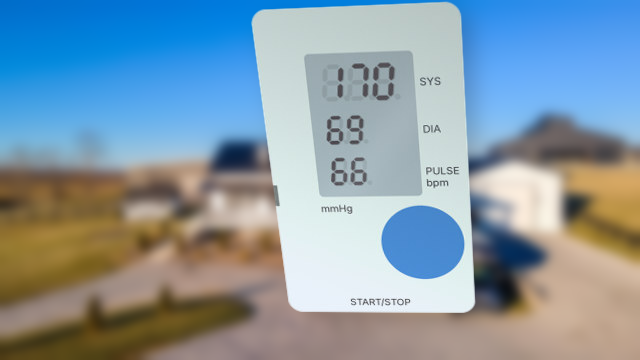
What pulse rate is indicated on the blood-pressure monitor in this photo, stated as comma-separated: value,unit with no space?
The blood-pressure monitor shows 66,bpm
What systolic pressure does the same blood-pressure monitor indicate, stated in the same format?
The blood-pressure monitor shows 170,mmHg
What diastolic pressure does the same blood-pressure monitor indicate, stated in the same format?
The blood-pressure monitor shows 69,mmHg
